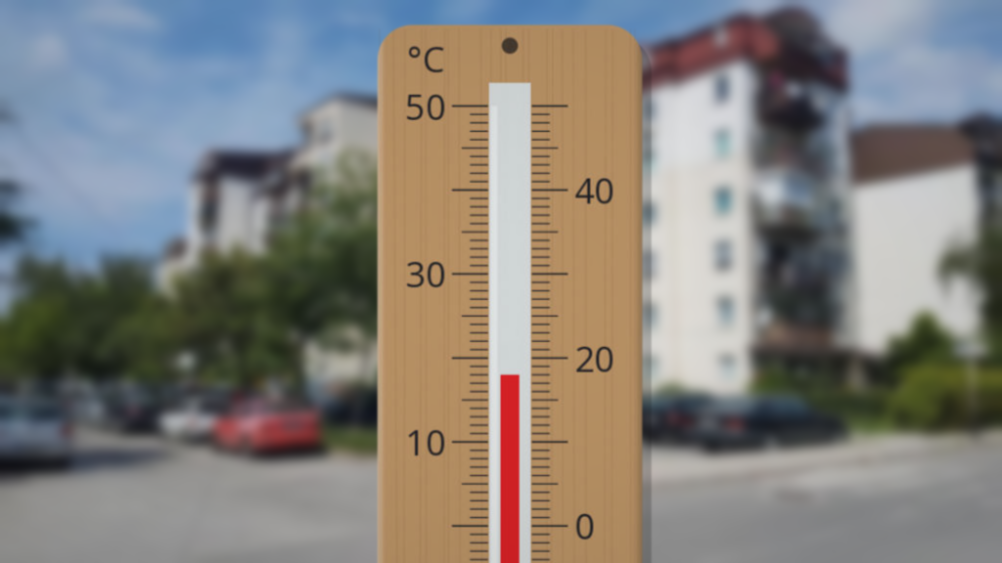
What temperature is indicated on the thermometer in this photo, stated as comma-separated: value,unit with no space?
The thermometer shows 18,°C
